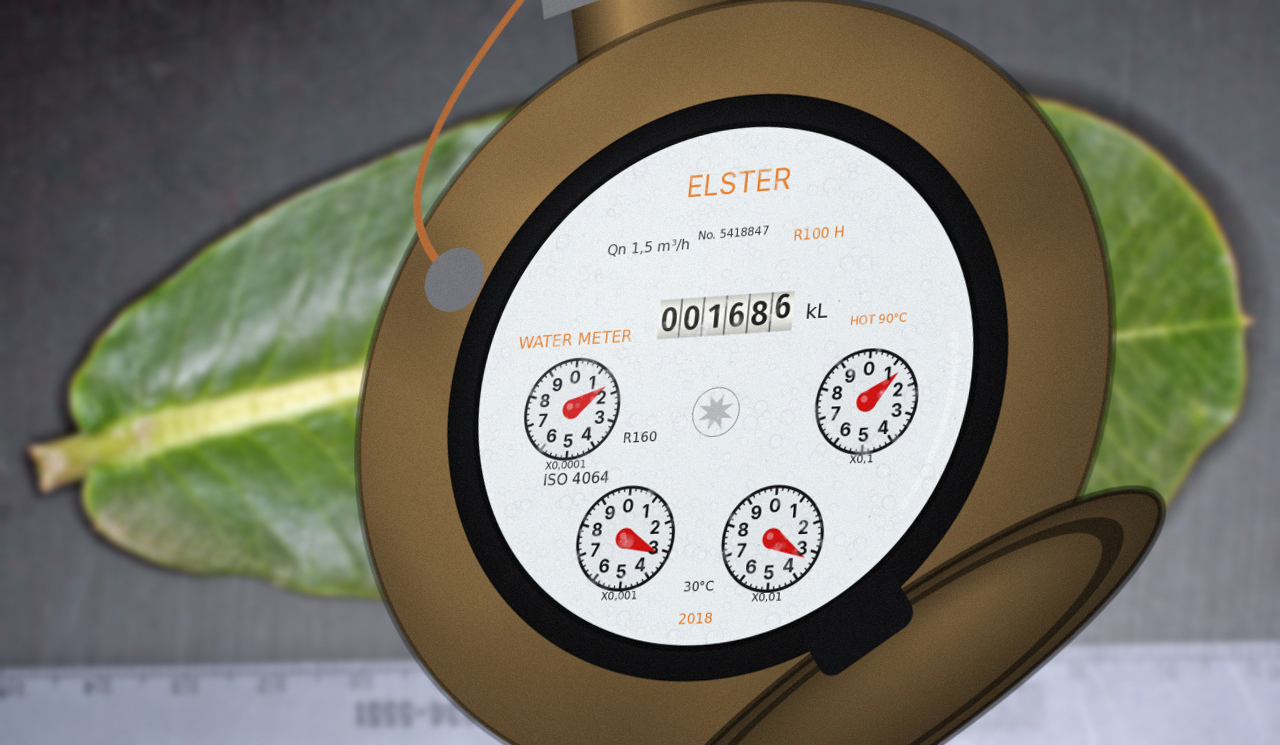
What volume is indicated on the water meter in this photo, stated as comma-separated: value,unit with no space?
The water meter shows 1686.1331,kL
